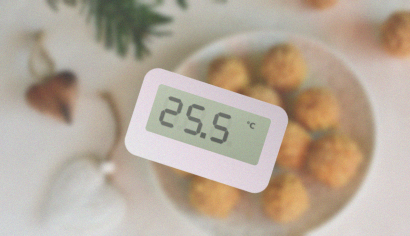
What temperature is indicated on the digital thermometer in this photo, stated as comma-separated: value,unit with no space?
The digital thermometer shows 25.5,°C
